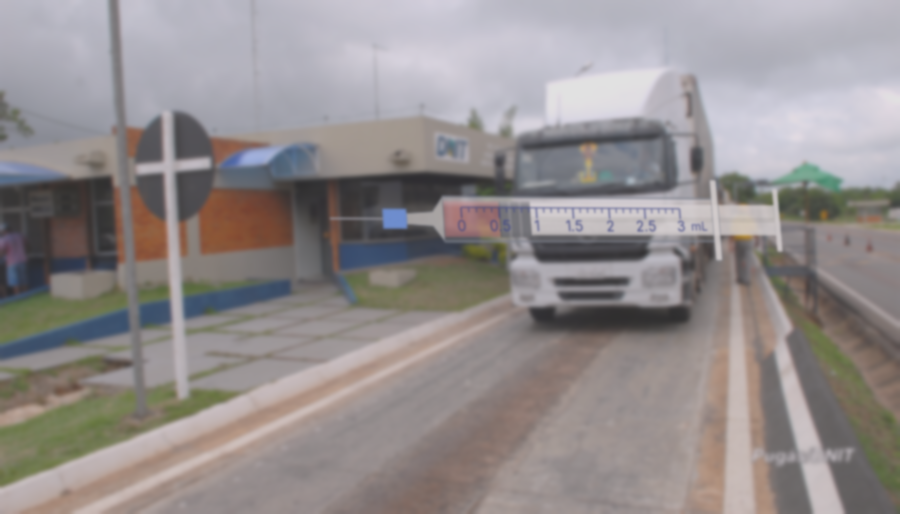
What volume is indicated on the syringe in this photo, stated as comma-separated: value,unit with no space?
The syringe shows 0.5,mL
